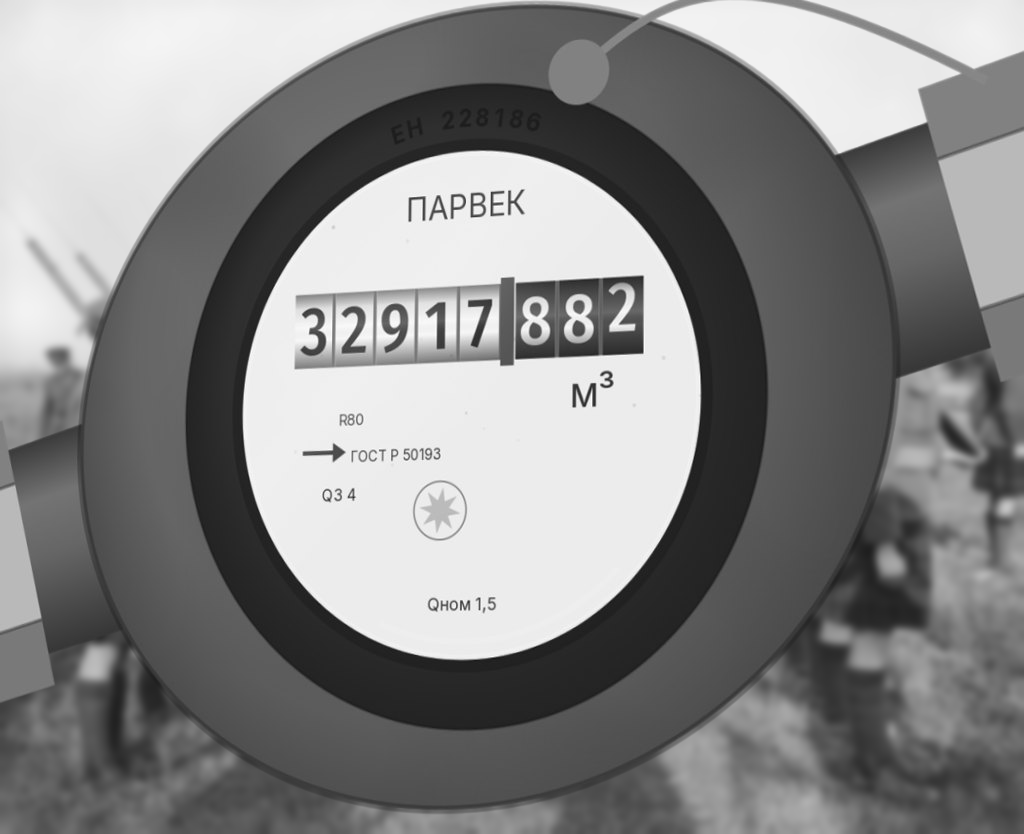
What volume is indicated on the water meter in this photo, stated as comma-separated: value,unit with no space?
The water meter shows 32917.882,m³
